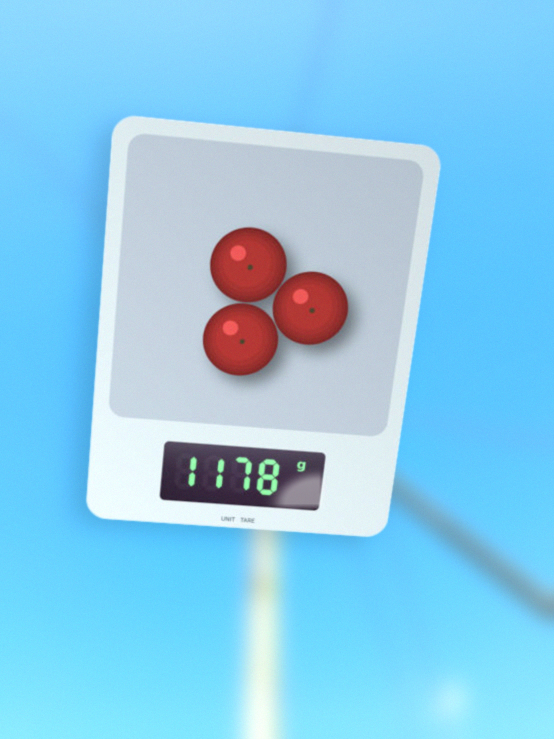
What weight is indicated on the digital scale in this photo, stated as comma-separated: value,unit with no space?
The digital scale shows 1178,g
